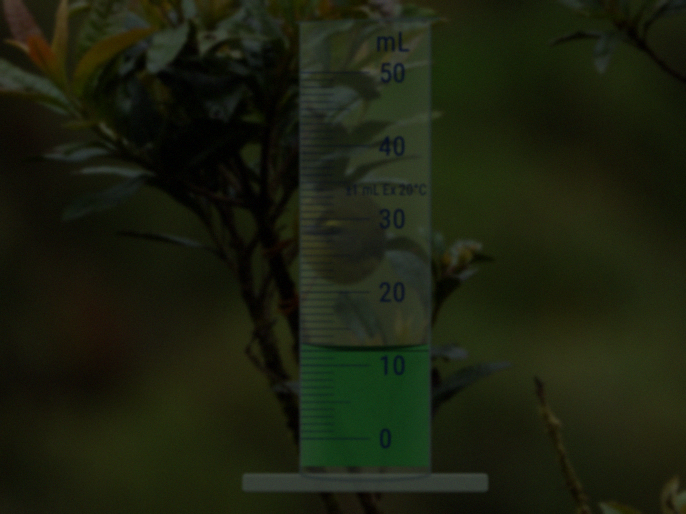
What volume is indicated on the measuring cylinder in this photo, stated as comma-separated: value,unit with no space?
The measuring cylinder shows 12,mL
